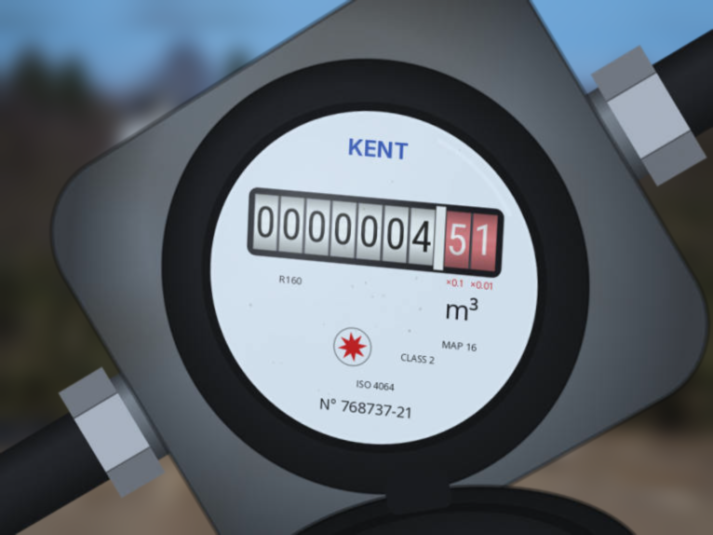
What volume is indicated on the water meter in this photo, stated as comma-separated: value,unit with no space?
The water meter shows 4.51,m³
